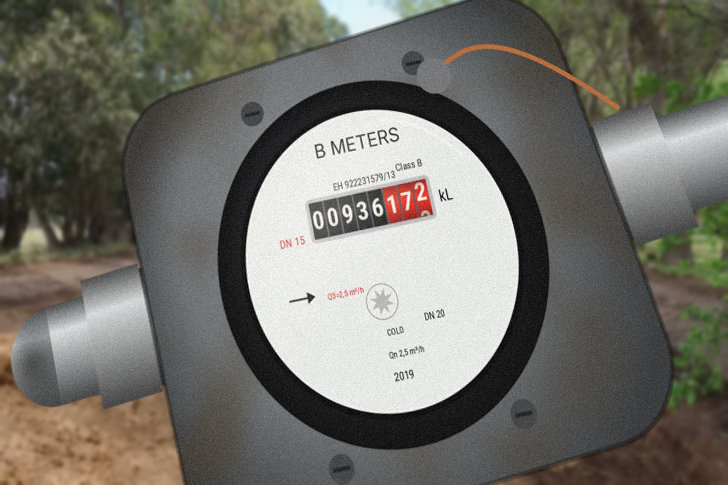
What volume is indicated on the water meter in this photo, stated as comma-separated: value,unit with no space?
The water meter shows 936.172,kL
